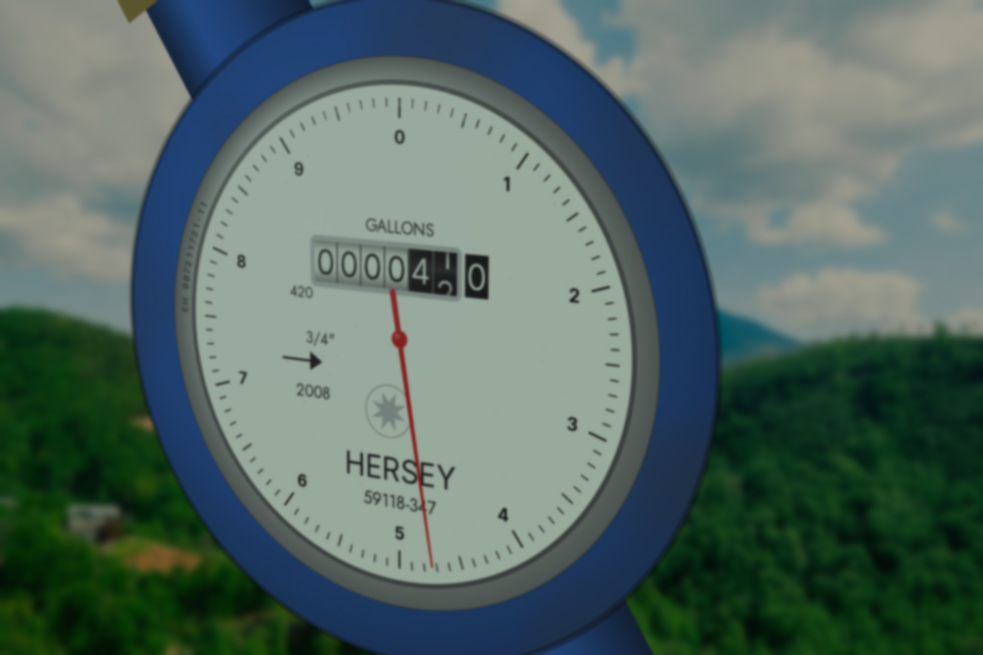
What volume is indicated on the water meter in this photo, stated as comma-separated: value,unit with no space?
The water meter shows 414.7,gal
